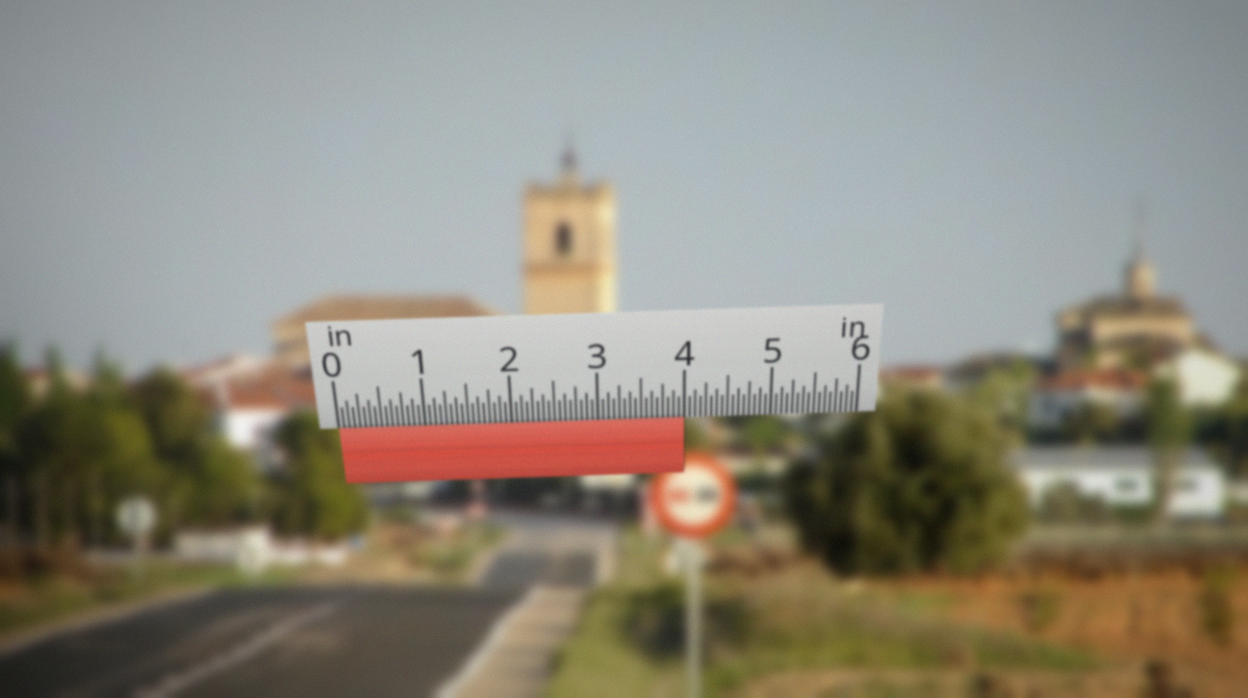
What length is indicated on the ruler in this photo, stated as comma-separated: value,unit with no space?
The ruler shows 4,in
